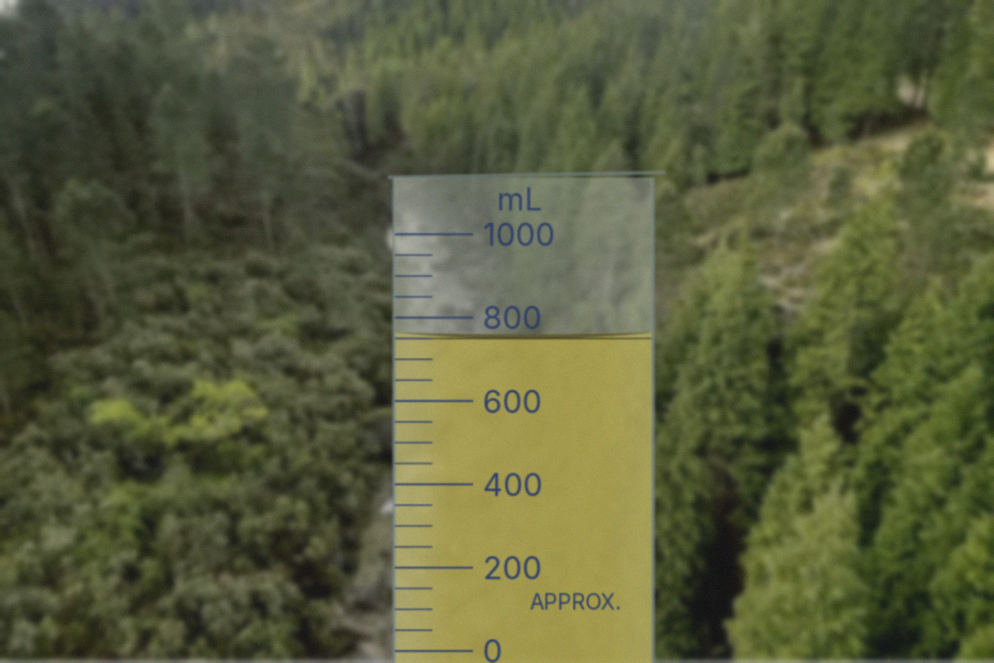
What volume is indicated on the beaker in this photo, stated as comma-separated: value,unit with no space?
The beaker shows 750,mL
